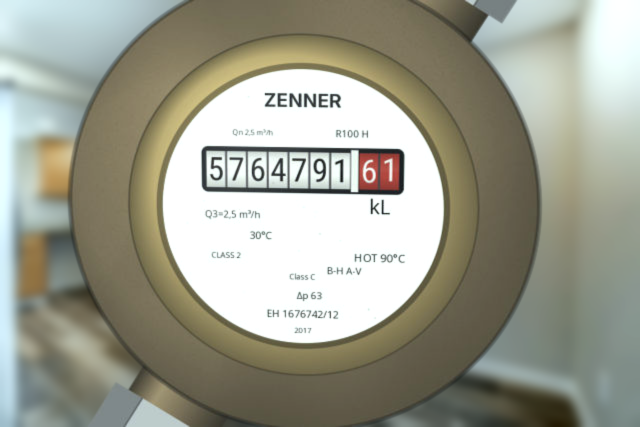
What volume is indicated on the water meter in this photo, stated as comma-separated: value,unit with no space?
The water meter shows 5764791.61,kL
